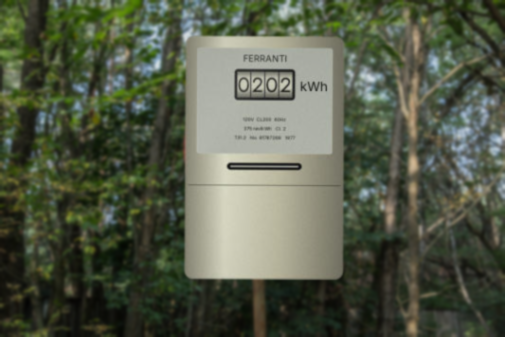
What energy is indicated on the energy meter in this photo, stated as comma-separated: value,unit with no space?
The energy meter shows 202,kWh
